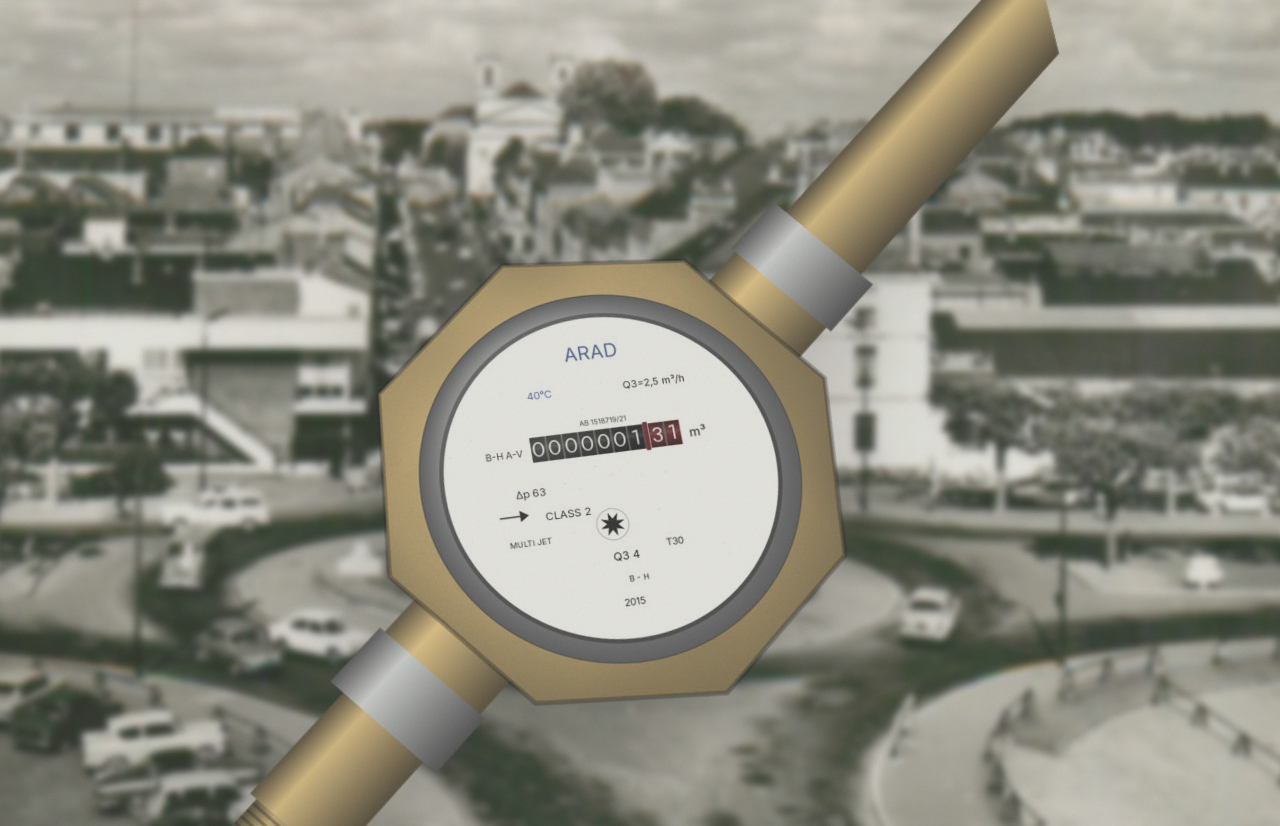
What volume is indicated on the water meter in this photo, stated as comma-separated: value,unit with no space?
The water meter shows 1.31,m³
